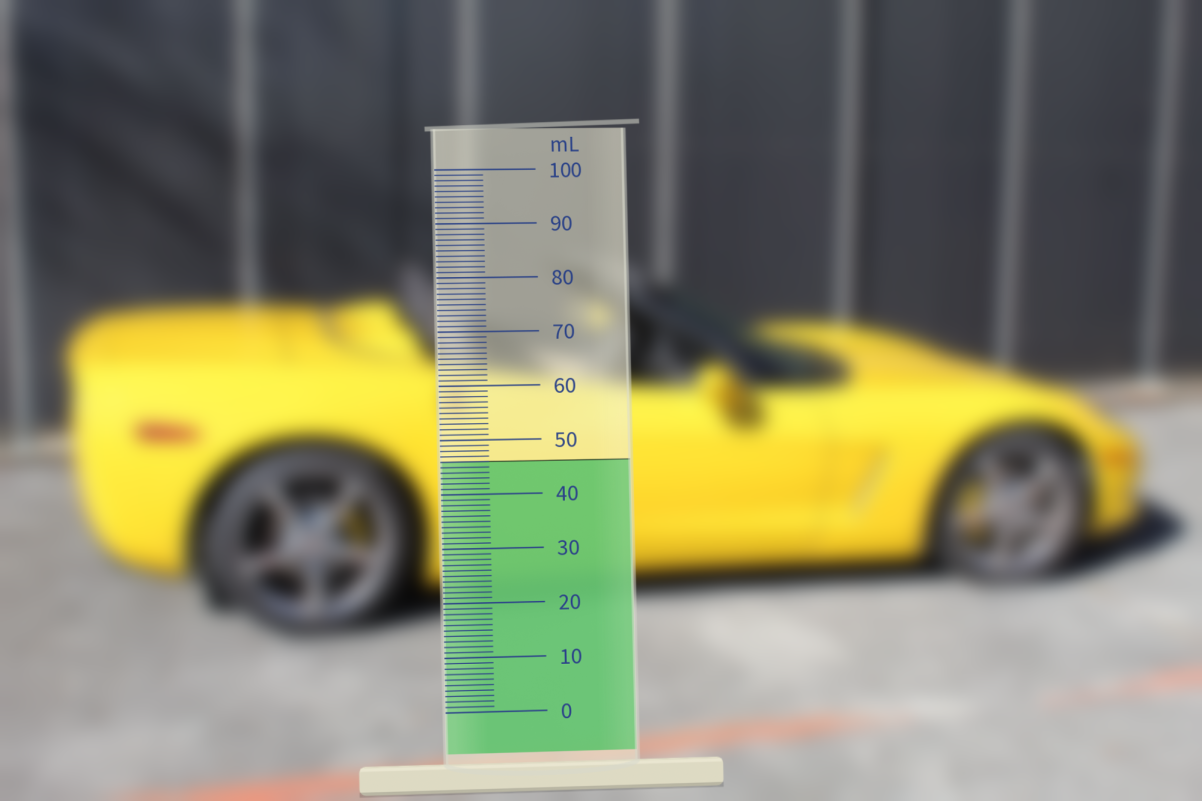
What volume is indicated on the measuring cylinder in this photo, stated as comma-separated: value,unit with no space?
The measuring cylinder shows 46,mL
